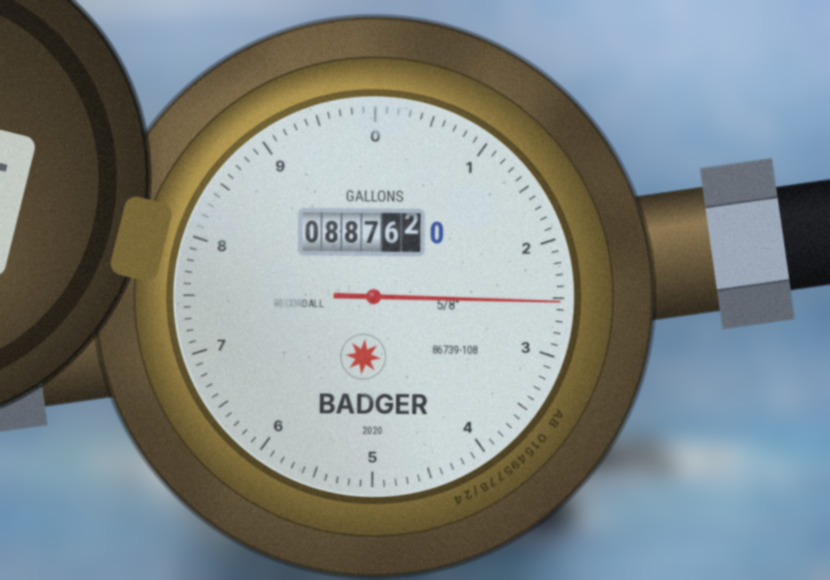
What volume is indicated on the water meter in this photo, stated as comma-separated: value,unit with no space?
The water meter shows 887622.5,gal
